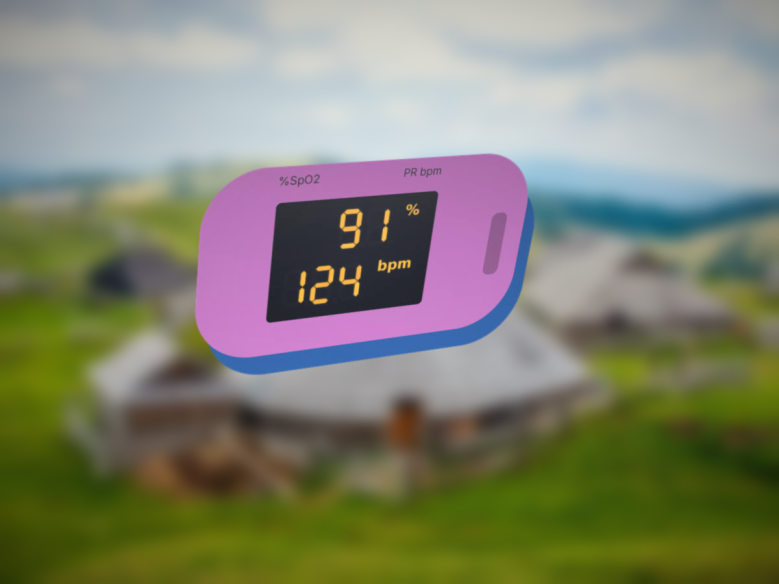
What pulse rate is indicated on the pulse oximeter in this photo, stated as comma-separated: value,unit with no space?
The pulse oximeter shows 124,bpm
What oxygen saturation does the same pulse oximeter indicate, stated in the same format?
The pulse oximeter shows 91,%
